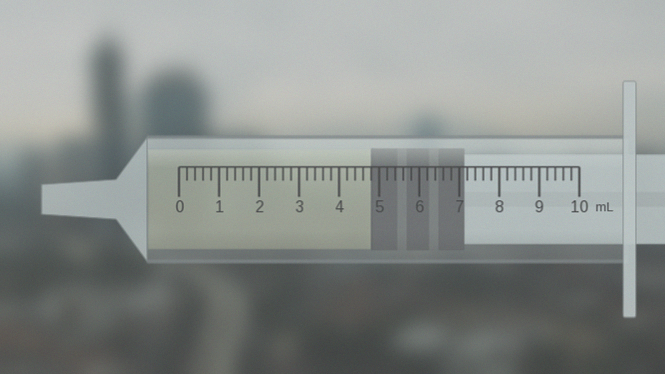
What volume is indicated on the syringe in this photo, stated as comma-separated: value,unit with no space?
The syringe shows 4.8,mL
